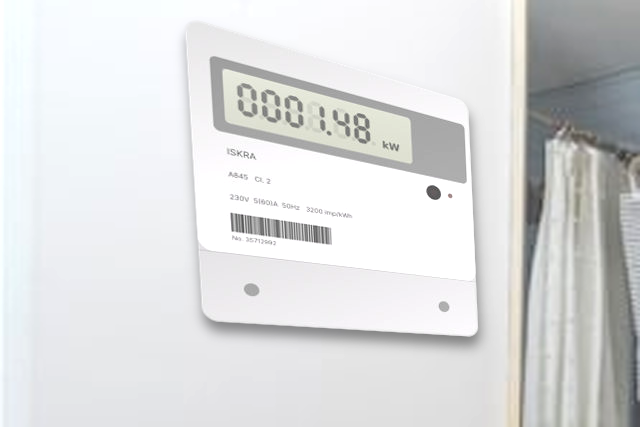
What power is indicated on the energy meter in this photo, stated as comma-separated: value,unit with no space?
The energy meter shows 1.48,kW
